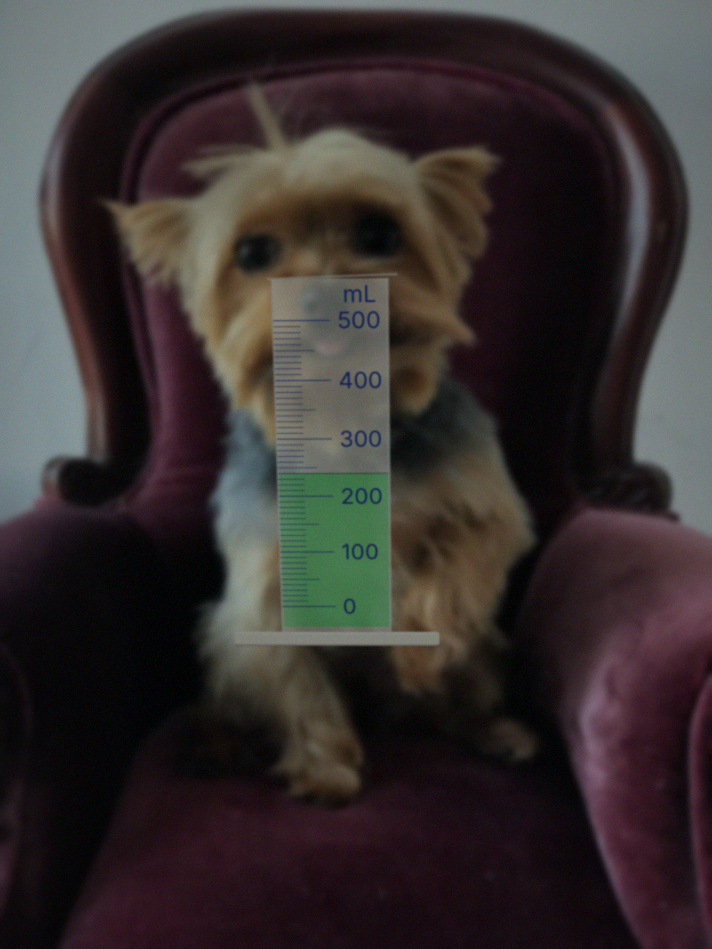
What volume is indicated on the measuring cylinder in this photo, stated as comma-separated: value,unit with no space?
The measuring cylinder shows 240,mL
